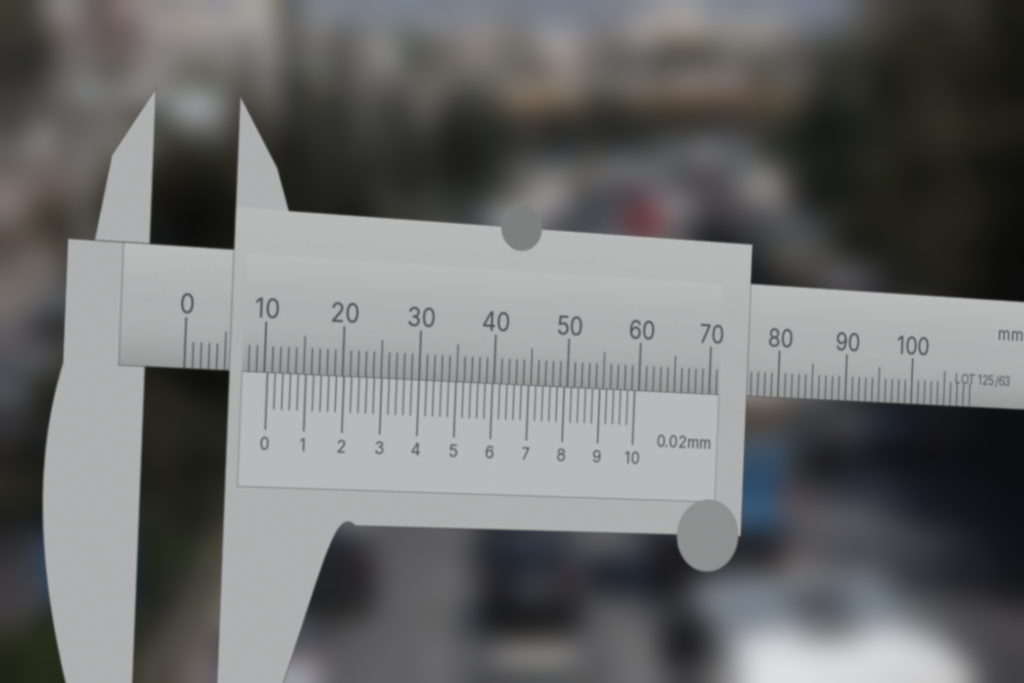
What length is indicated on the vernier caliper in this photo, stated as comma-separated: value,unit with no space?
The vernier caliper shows 10.4,mm
